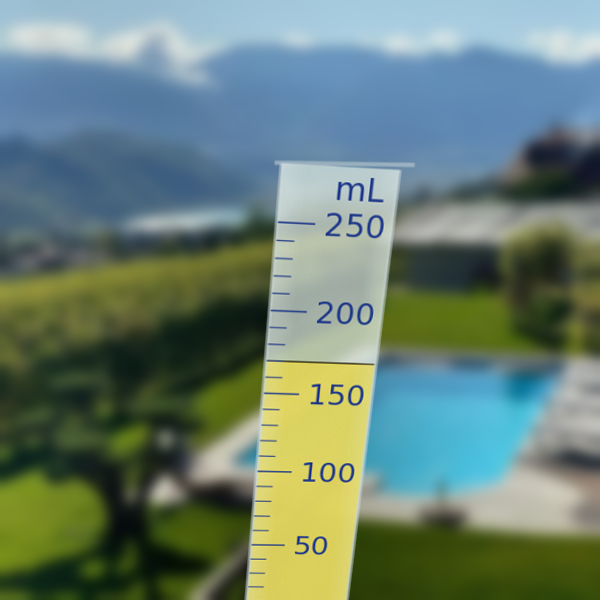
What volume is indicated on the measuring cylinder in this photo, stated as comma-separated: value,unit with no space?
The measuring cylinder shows 170,mL
